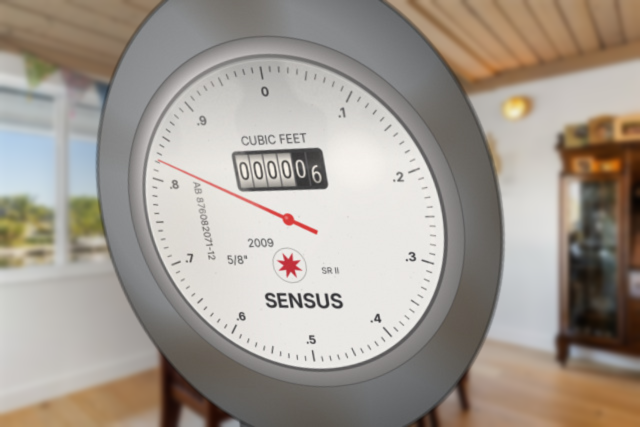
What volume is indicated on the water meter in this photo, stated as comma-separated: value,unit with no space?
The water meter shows 5.82,ft³
